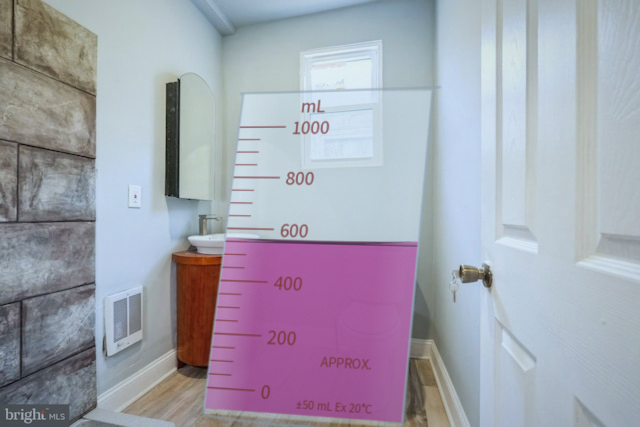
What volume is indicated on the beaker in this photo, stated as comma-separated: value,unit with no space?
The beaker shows 550,mL
